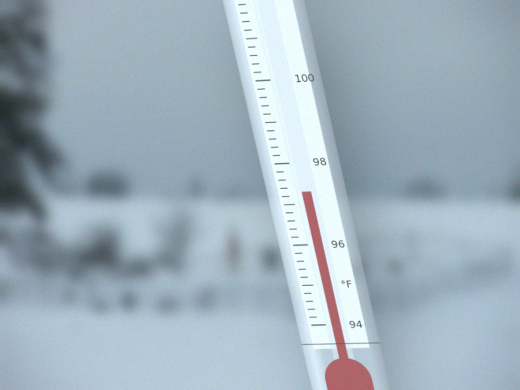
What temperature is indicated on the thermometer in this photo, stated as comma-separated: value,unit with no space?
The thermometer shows 97.3,°F
